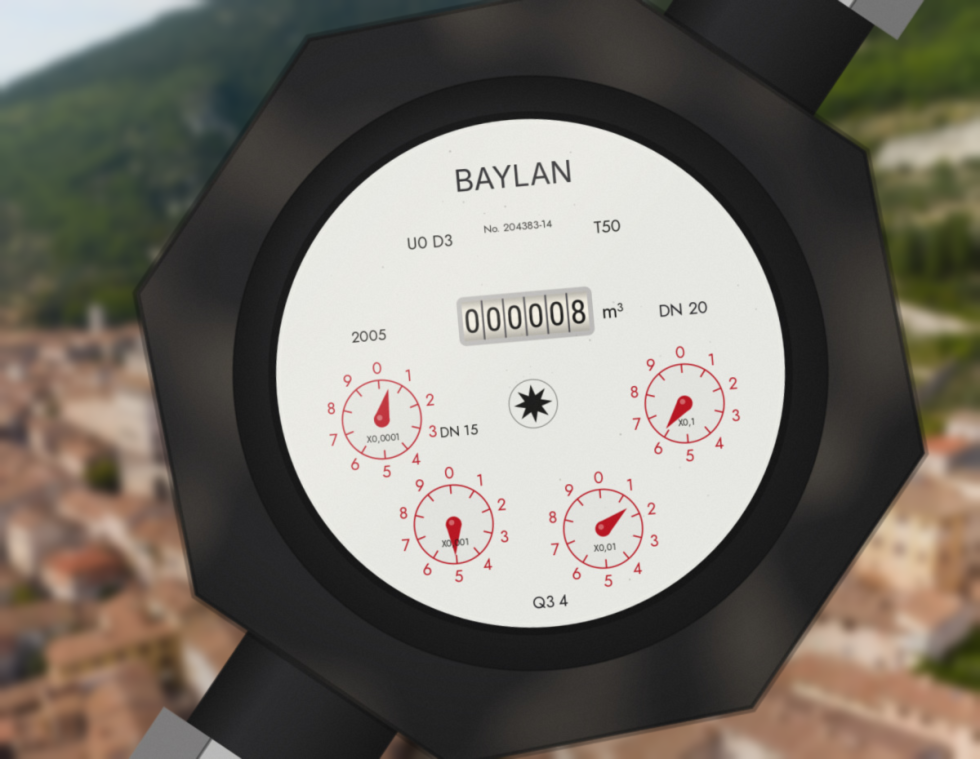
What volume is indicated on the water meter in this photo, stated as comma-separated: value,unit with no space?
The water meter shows 8.6150,m³
